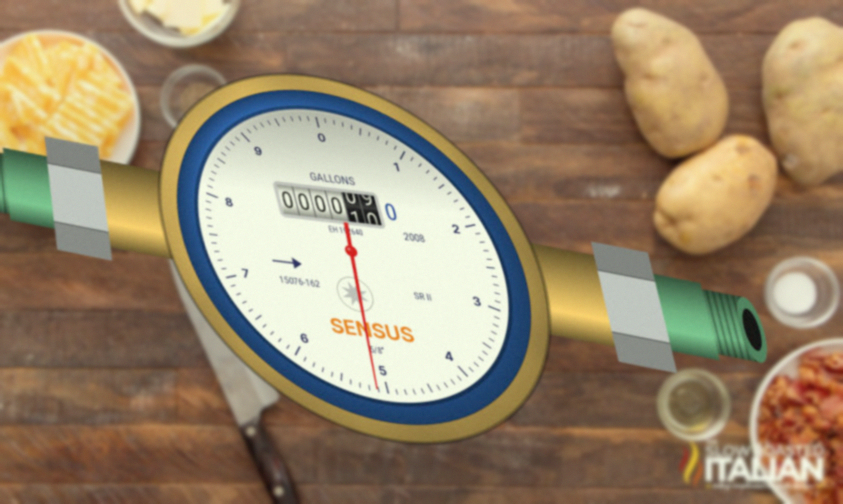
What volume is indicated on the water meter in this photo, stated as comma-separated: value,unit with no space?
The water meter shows 95.1,gal
